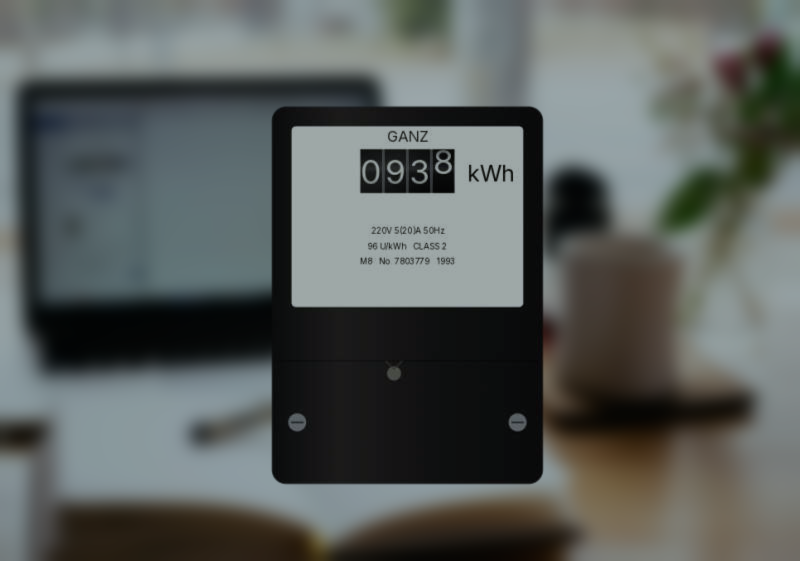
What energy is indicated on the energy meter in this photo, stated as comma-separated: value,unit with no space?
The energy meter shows 938,kWh
